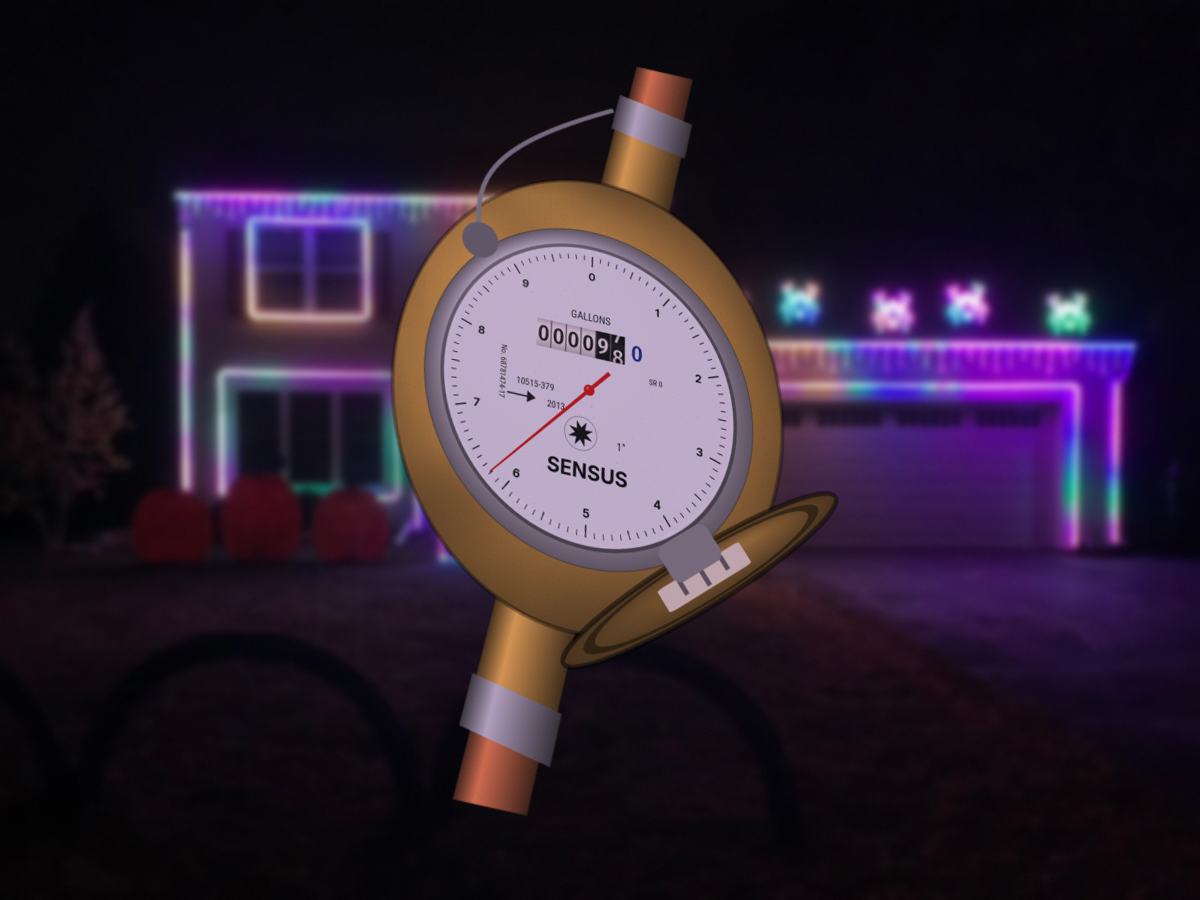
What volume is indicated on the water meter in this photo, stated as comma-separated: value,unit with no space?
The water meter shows 976.2,gal
